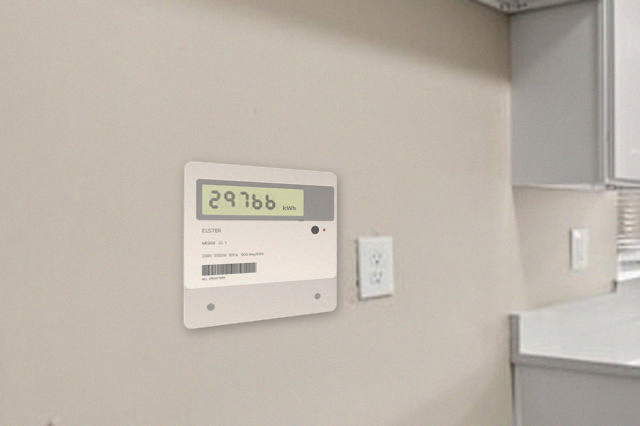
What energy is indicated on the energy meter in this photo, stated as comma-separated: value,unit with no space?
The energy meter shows 29766,kWh
